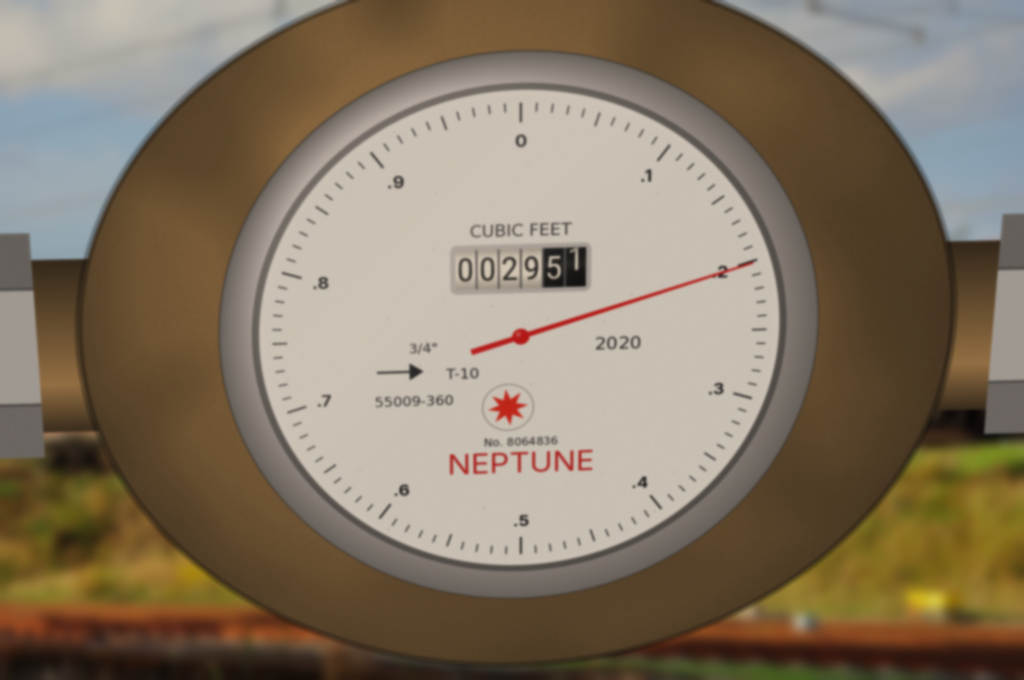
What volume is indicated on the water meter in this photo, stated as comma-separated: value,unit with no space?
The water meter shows 2951.20,ft³
